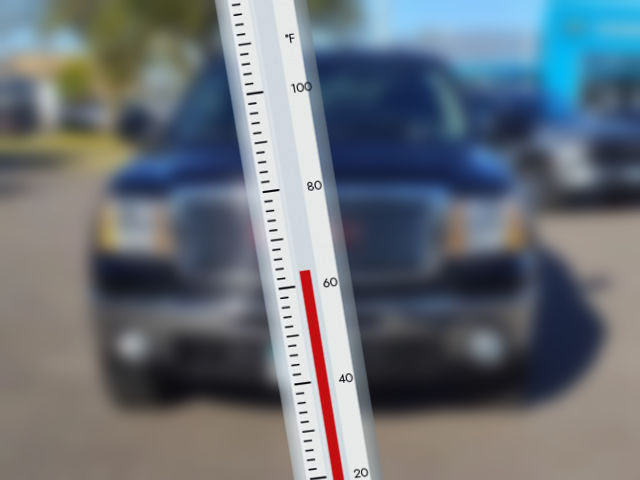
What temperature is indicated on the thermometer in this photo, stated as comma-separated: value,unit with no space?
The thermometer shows 63,°F
